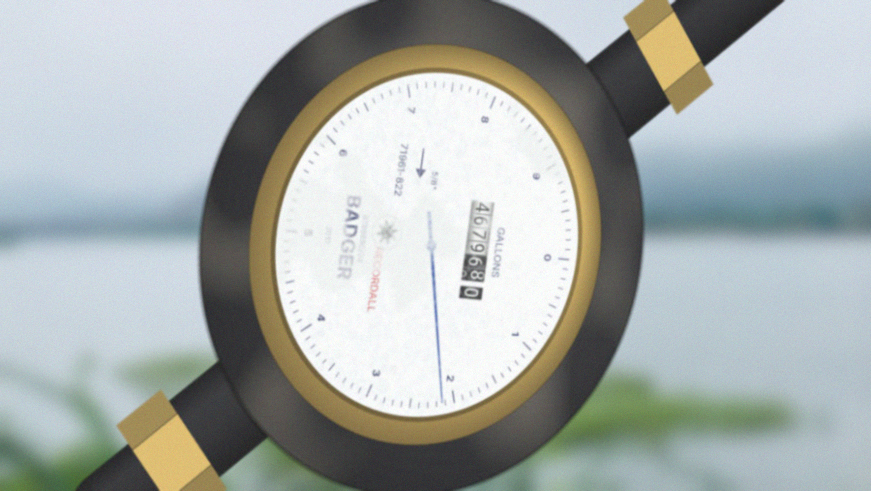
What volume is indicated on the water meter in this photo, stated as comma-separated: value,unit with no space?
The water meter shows 4679682.1,gal
